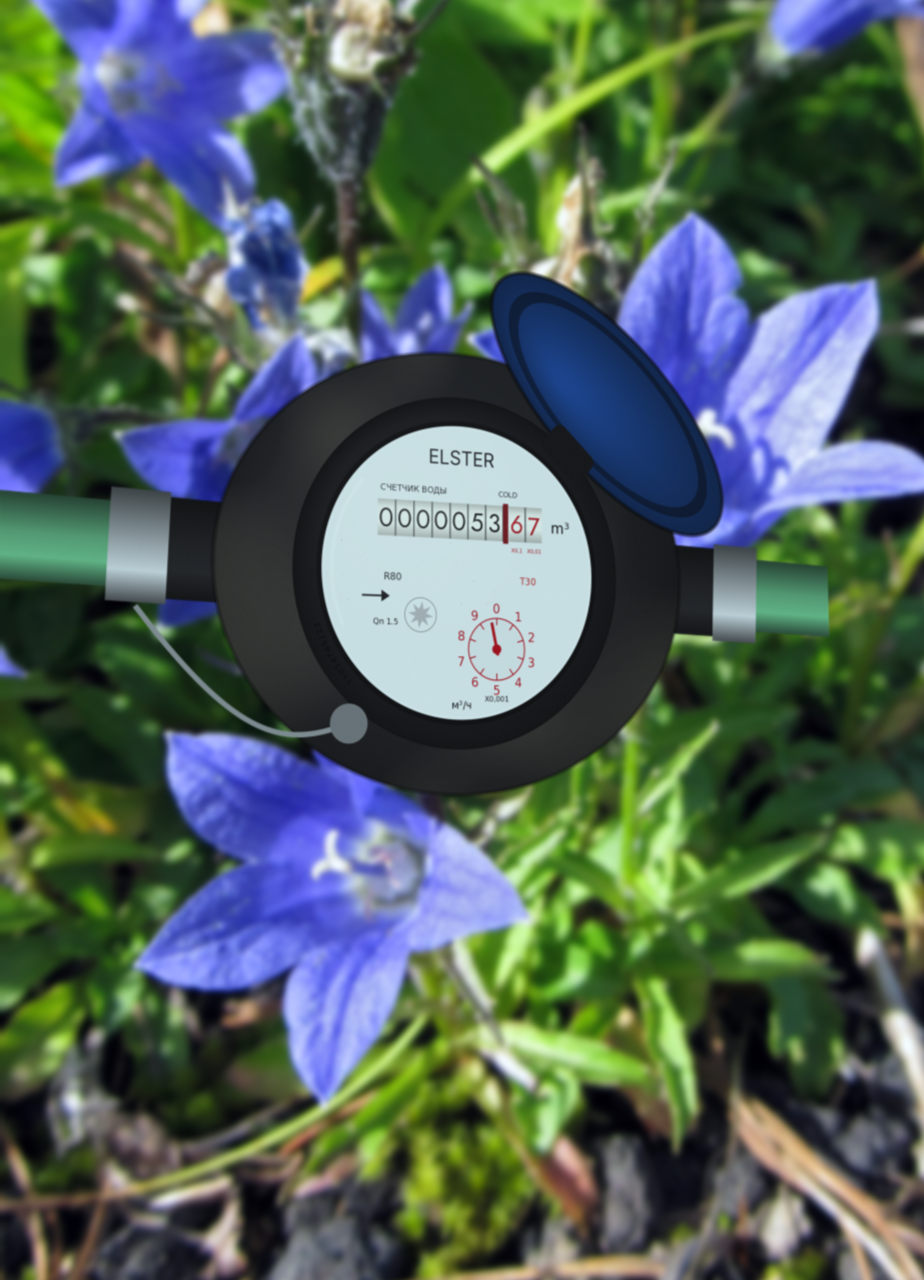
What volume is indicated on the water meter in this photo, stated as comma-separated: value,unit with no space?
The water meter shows 53.669,m³
